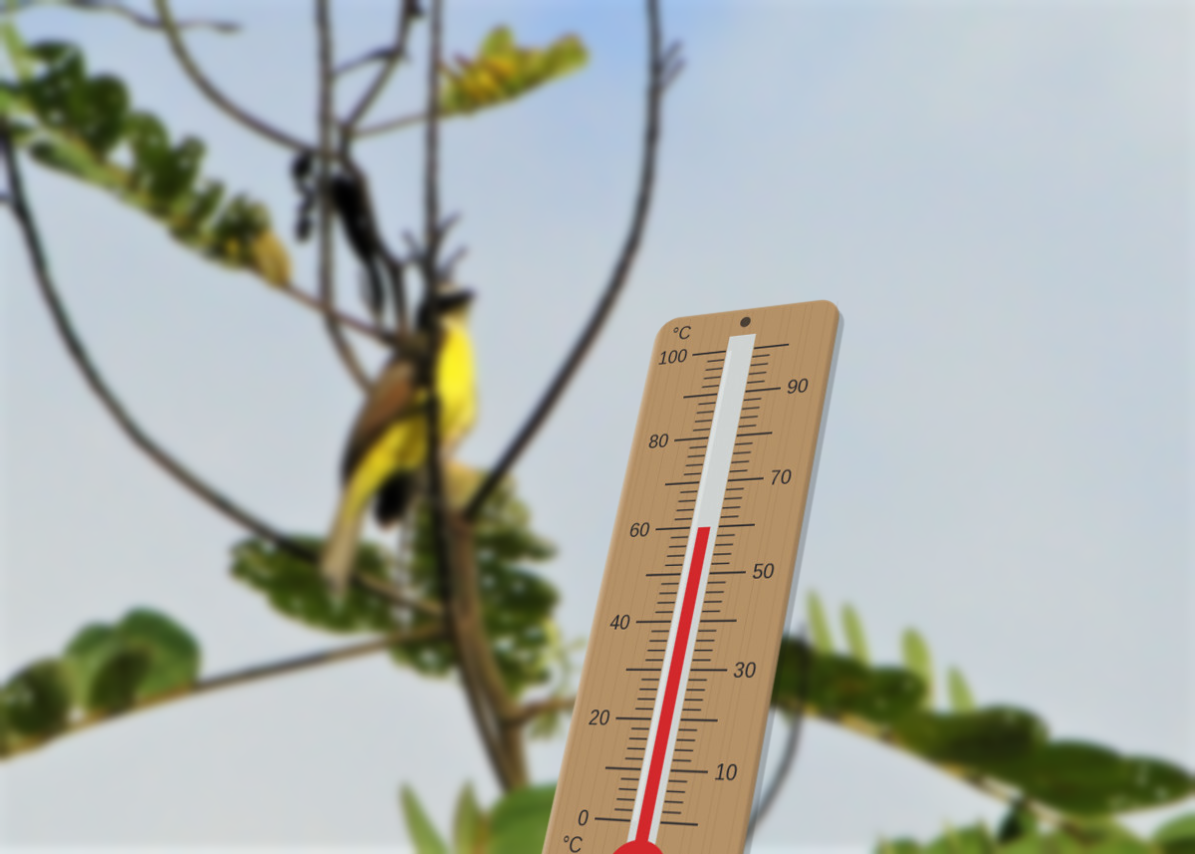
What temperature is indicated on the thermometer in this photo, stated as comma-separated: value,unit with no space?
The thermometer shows 60,°C
